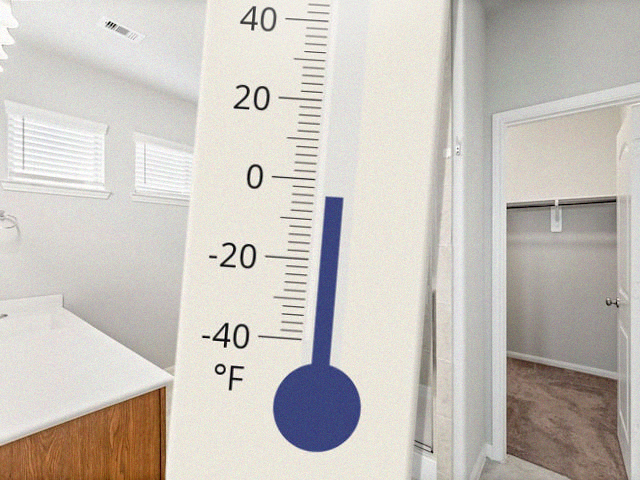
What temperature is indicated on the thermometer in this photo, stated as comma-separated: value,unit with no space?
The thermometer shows -4,°F
